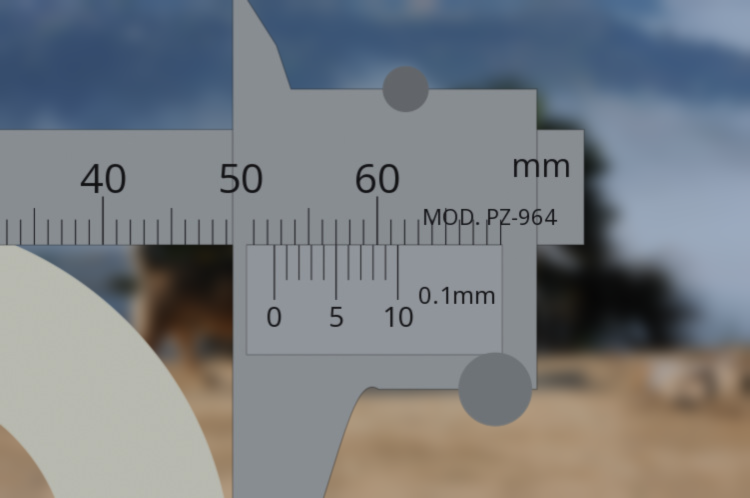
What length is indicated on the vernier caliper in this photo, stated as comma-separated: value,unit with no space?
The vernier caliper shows 52.5,mm
